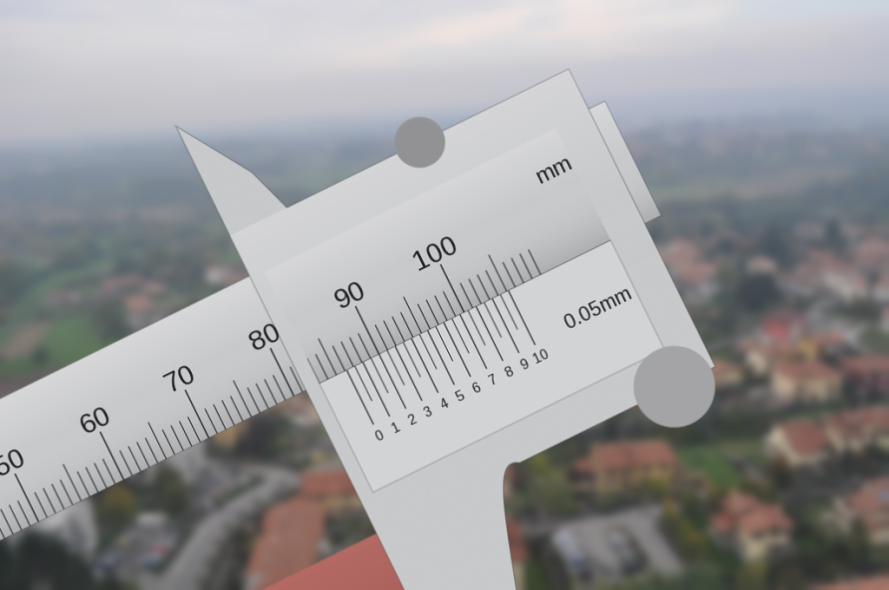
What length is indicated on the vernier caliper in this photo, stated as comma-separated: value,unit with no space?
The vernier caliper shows 86.2,mm
